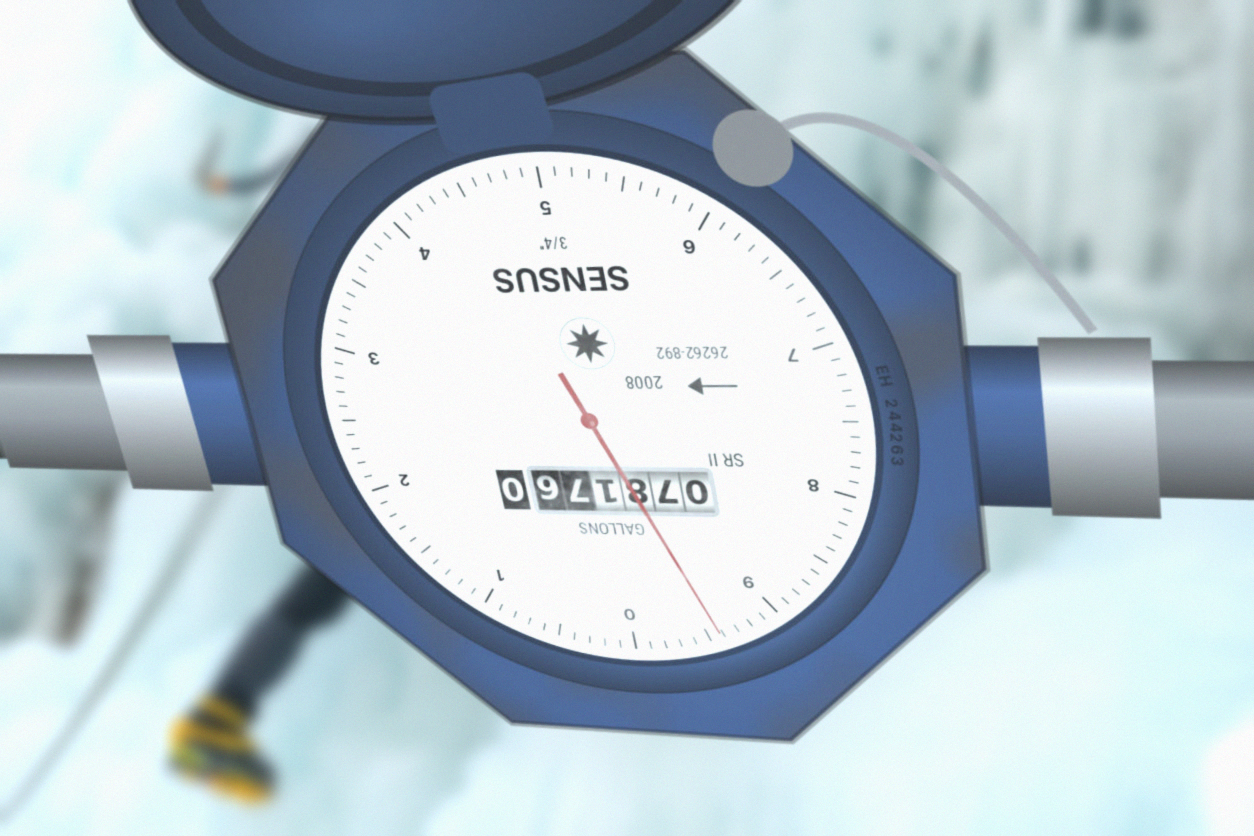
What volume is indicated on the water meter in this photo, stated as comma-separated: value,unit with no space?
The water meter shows 781759.4,gal
